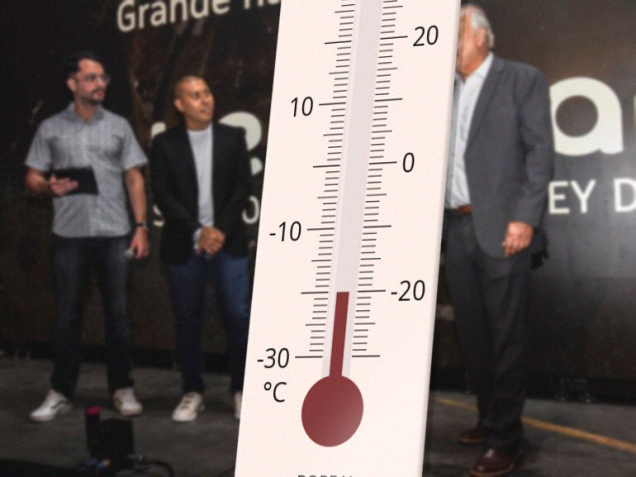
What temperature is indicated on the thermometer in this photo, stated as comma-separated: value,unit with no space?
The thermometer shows -20,°C
